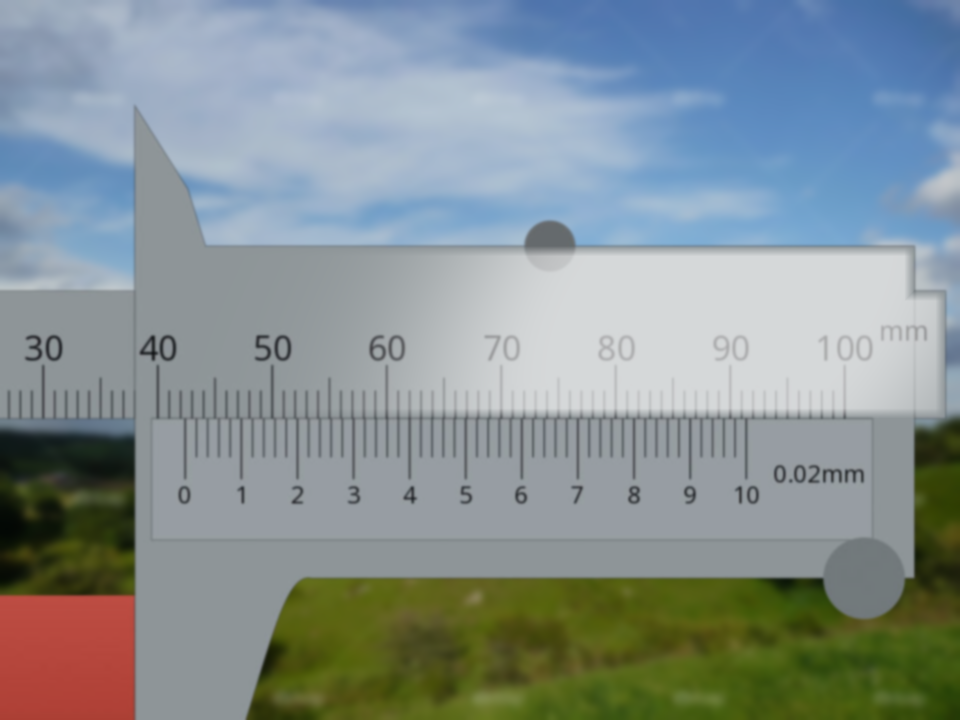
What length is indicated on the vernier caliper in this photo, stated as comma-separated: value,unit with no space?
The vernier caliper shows 42.4,mm
